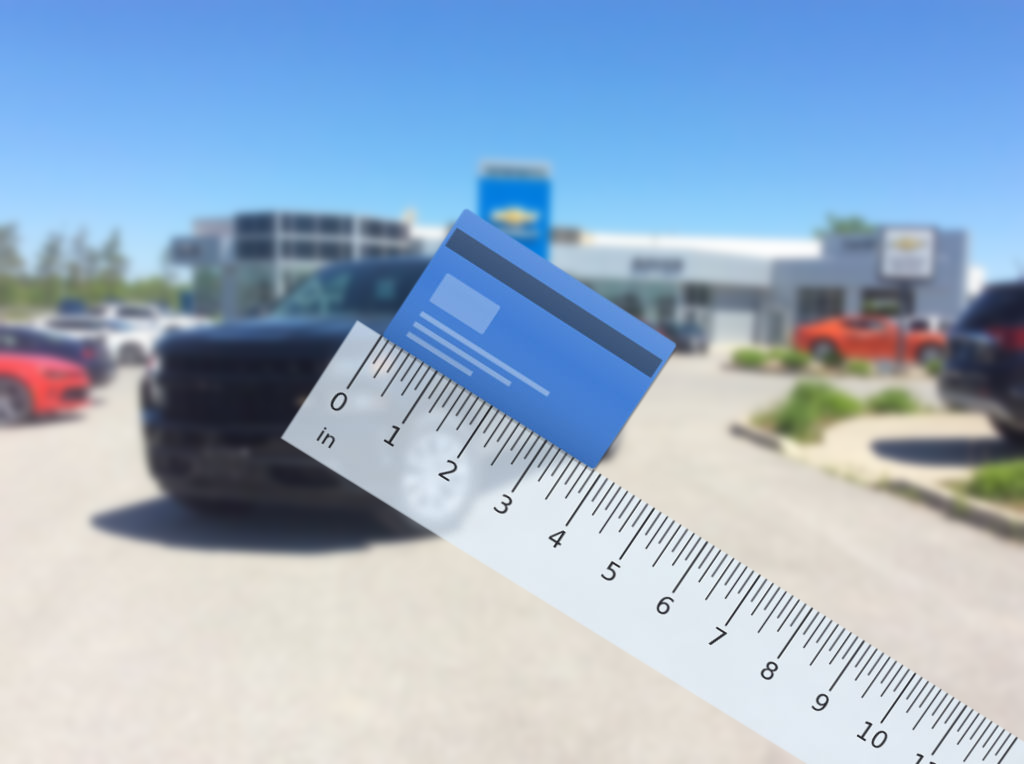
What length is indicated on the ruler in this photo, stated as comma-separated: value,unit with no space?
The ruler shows 3.875,in
